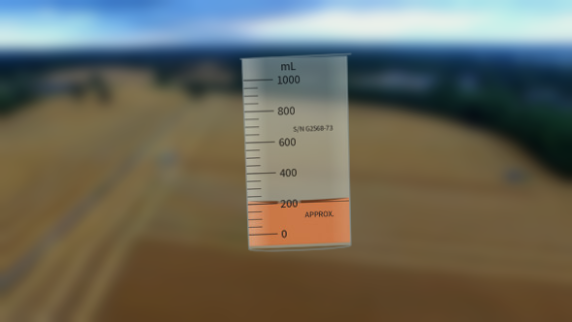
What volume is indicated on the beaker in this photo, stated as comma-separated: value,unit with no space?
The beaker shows 200,mL
